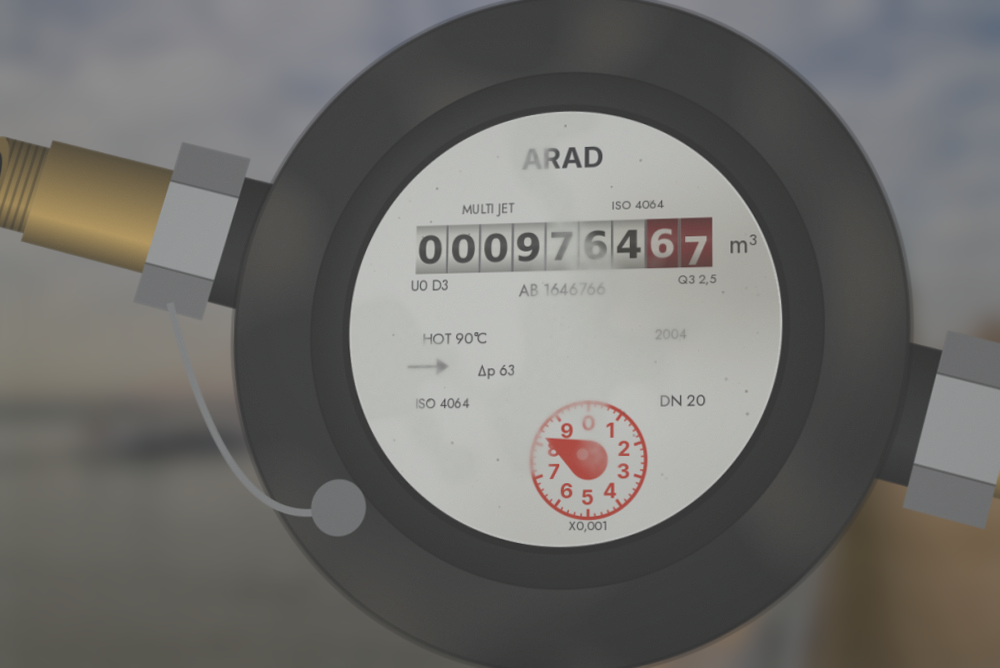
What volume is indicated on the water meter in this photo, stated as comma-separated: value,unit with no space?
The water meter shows 9764.668,m³
